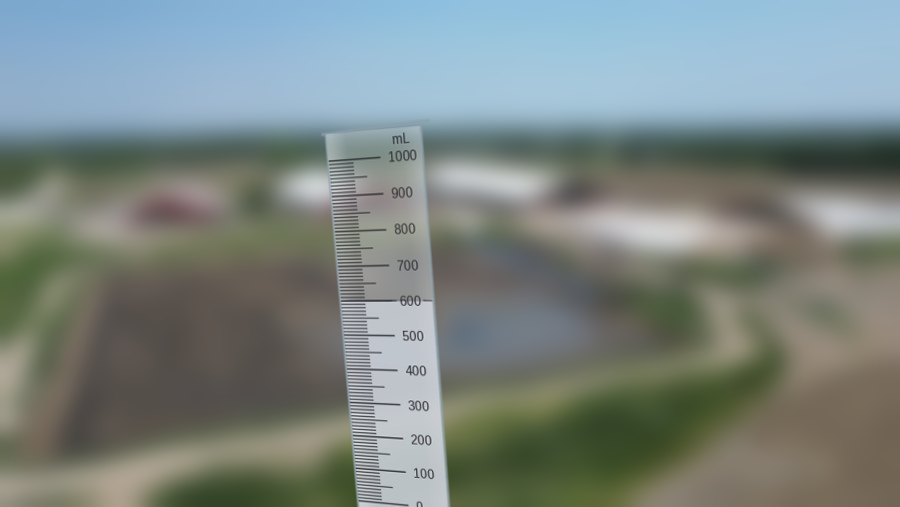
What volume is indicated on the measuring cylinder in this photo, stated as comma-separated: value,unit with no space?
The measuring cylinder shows 600,mL
